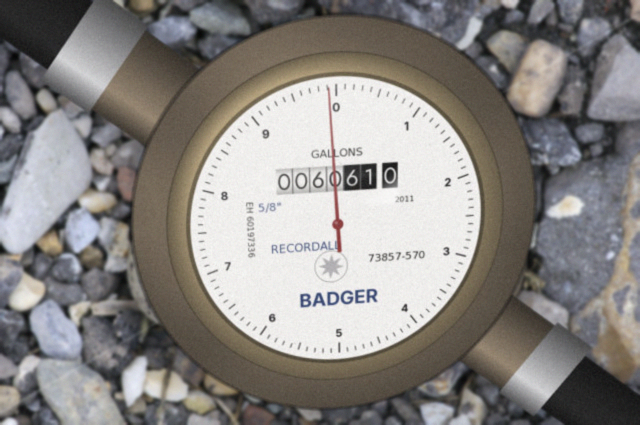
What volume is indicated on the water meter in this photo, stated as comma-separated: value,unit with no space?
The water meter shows 60609.9,gal
